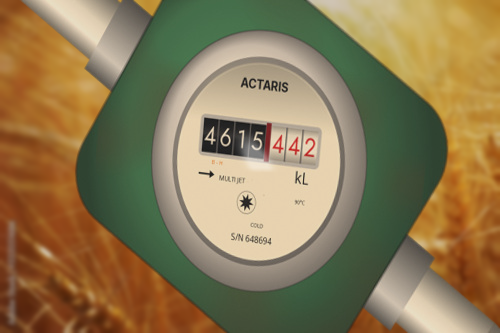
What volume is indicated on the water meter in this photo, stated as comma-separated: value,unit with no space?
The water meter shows 4615.442,kL
